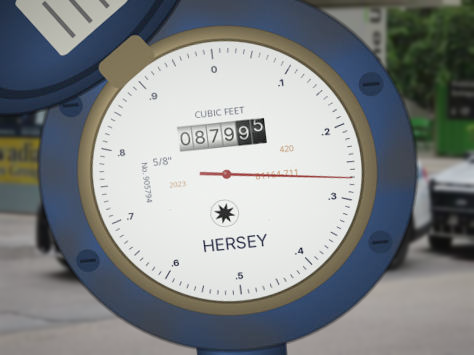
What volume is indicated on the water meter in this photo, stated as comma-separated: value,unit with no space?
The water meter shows 87995.27,ft³
